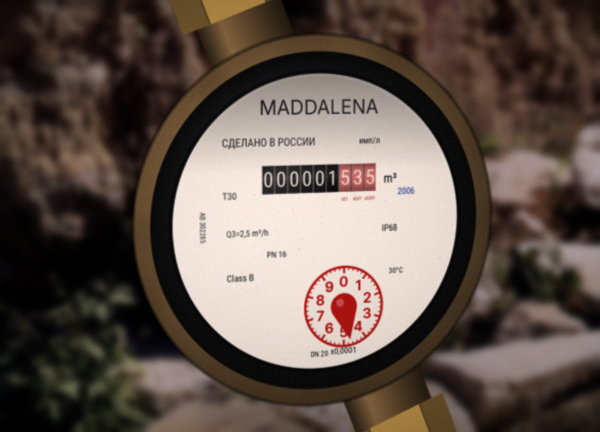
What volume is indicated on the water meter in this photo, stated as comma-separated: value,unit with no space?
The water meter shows 1.5354,m³
